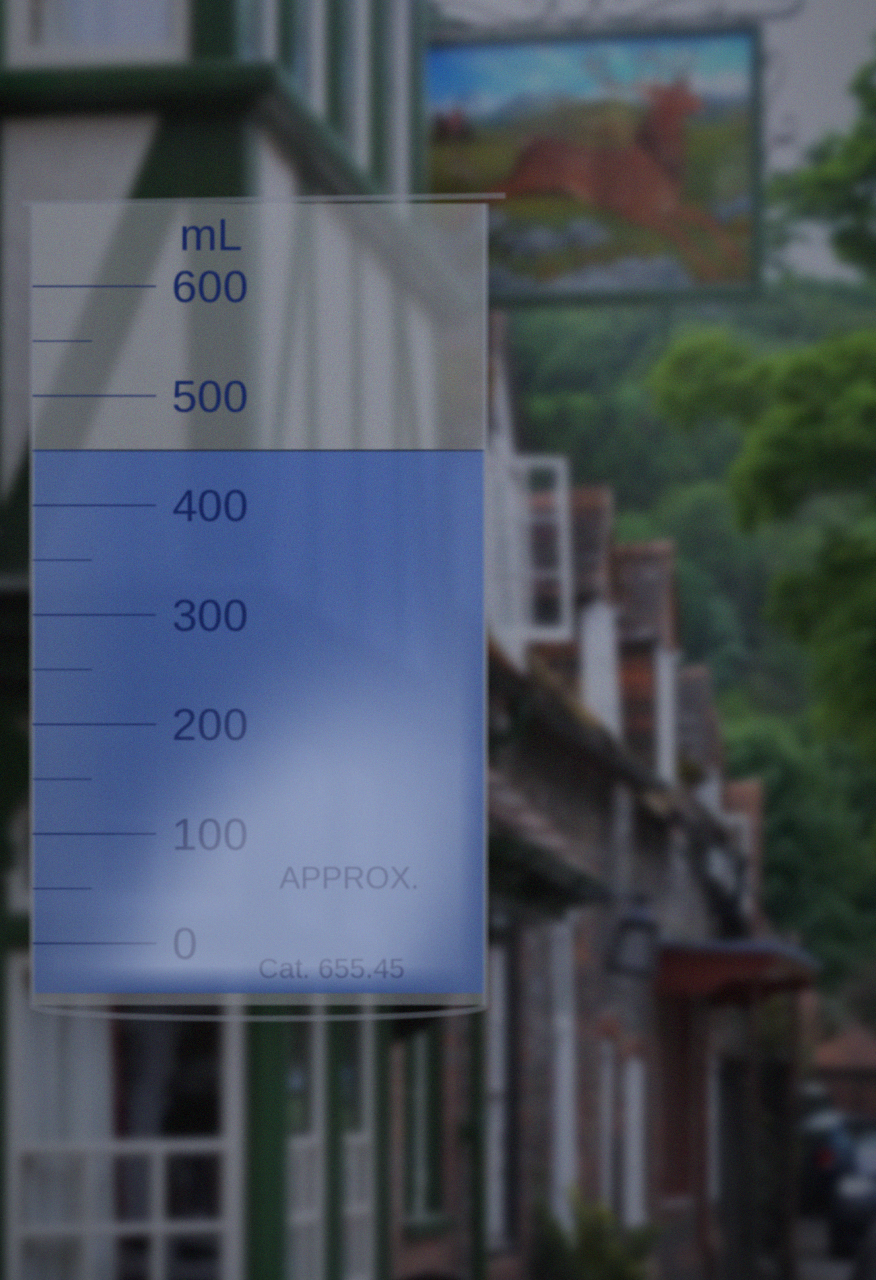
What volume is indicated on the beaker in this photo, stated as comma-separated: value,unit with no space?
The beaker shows 450,mL
